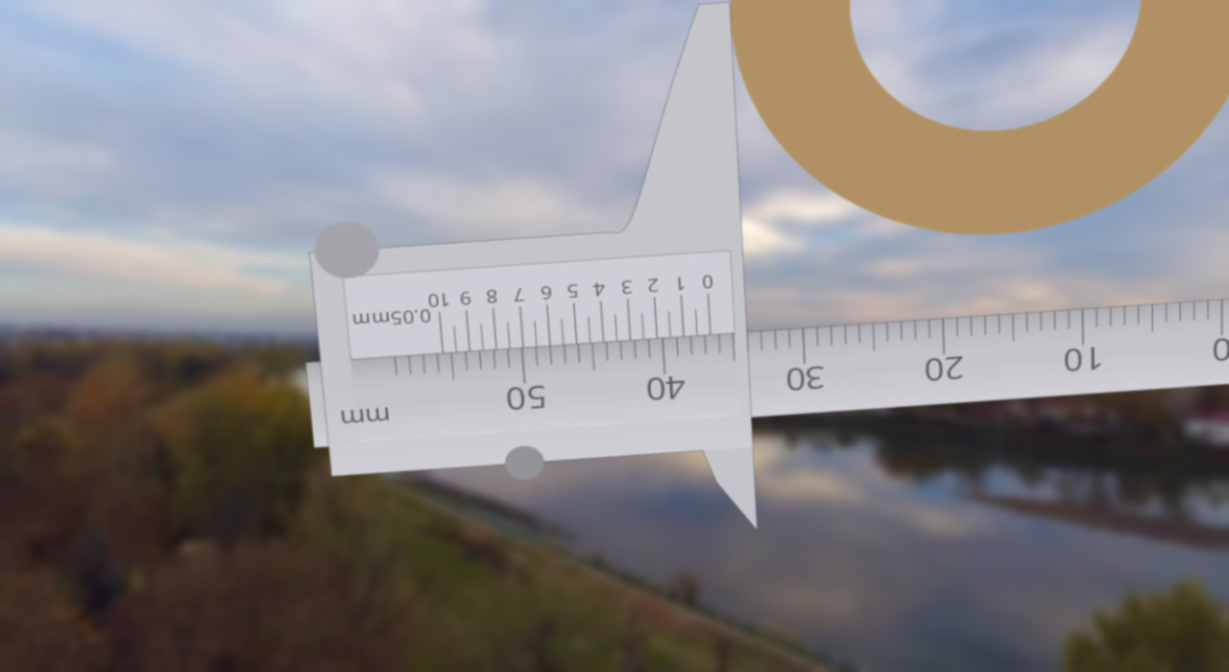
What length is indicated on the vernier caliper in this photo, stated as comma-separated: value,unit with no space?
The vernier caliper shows 36.6,mm
